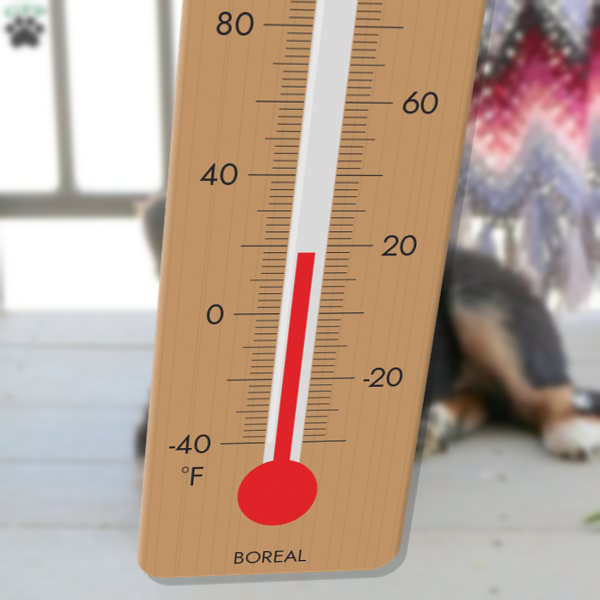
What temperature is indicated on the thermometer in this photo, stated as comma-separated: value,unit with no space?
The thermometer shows 18,°F
